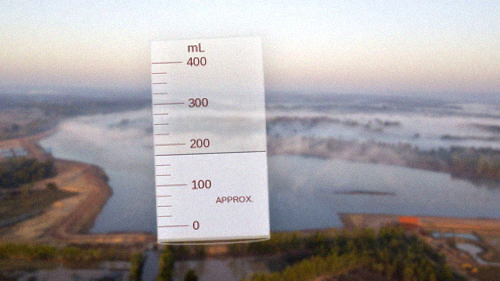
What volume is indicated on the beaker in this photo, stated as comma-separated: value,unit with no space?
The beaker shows 175,mL
